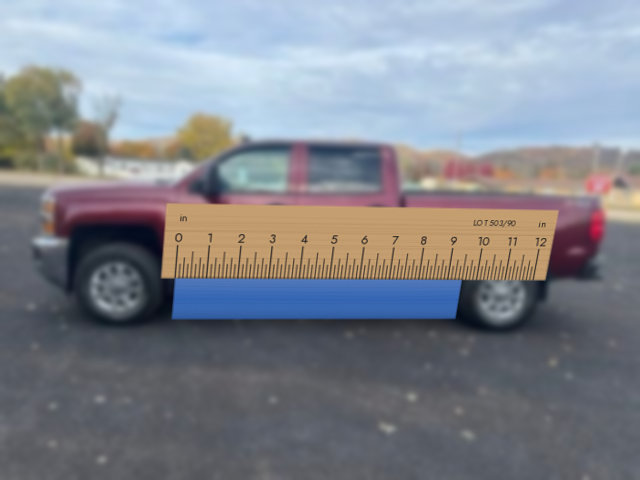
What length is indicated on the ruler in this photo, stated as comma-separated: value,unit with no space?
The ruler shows 9.5,in
